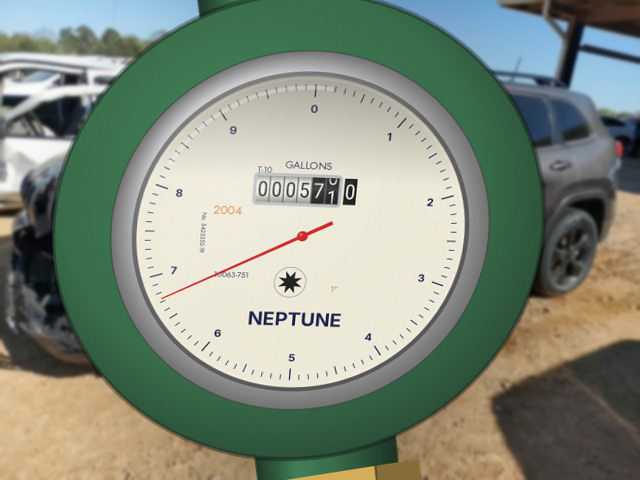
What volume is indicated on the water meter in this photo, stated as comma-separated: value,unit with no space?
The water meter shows 5706.7,gal
